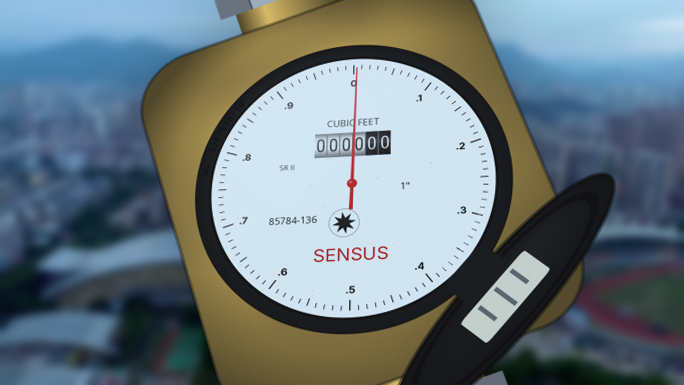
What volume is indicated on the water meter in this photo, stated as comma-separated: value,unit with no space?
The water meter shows 0.00,ft³
